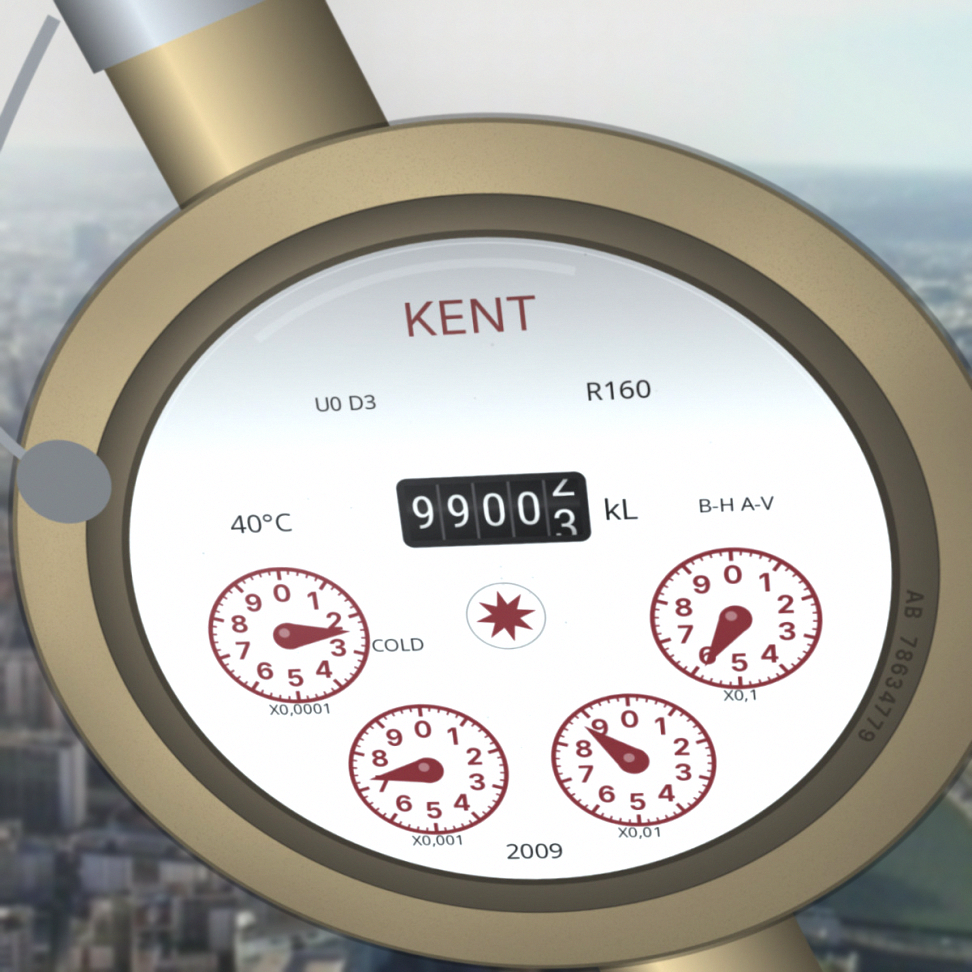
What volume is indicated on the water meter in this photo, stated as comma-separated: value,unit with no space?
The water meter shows 99002.5872,kL
